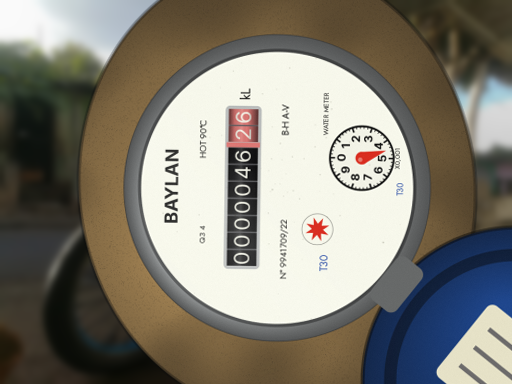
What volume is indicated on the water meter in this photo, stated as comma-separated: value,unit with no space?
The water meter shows 46.264,kL
